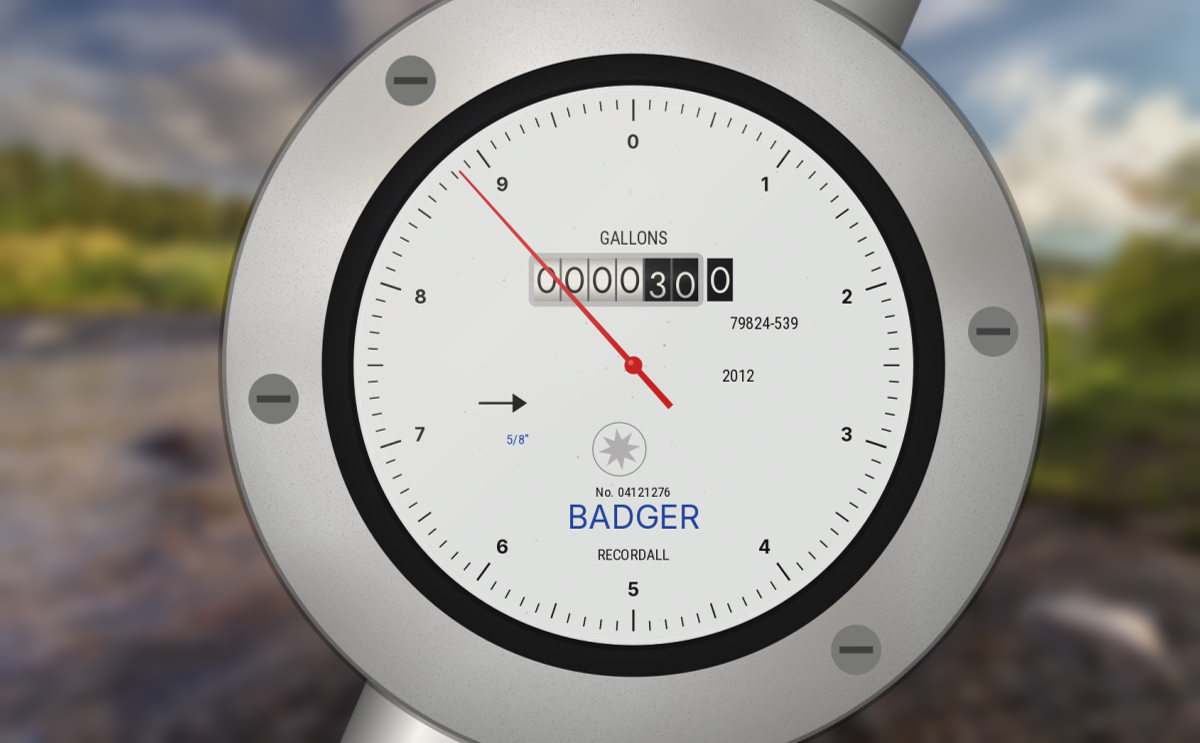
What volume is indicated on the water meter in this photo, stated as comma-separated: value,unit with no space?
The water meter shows 298.8,gal
